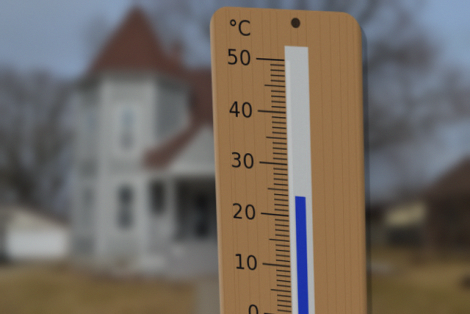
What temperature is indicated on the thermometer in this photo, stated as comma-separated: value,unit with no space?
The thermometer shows 24,°C
